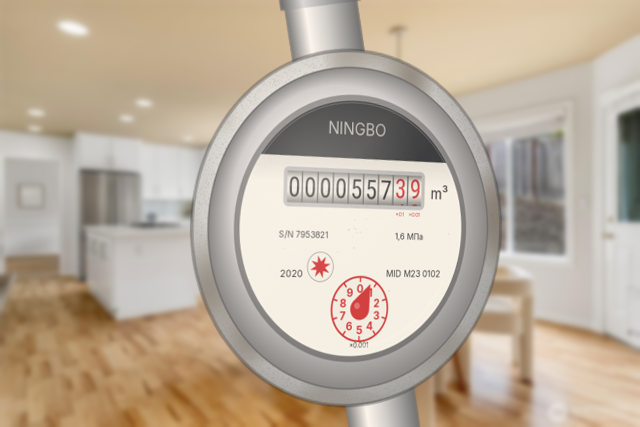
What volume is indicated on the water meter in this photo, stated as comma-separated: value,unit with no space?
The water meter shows 557.390,m³
